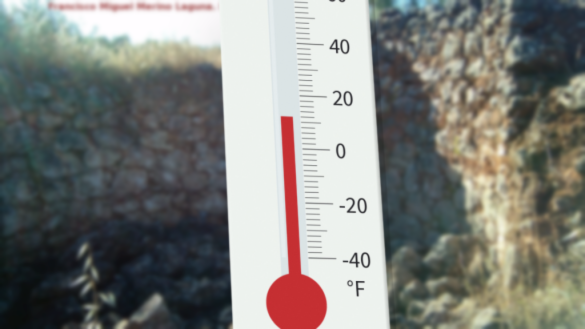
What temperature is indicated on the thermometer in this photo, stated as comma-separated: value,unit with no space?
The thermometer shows 12,°F
